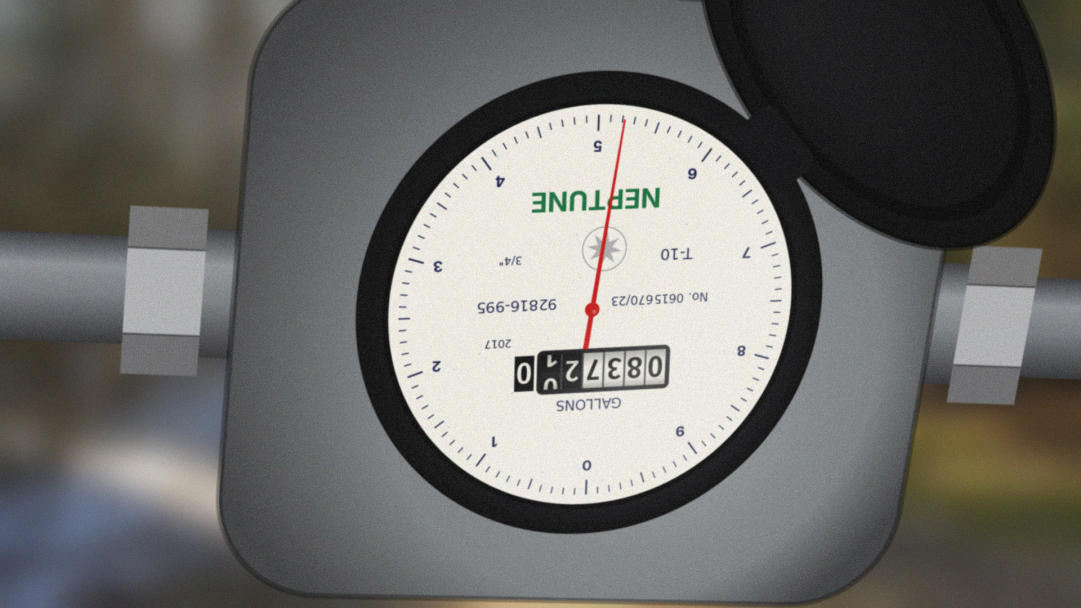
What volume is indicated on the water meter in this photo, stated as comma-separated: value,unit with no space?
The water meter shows 837205.2,gal
